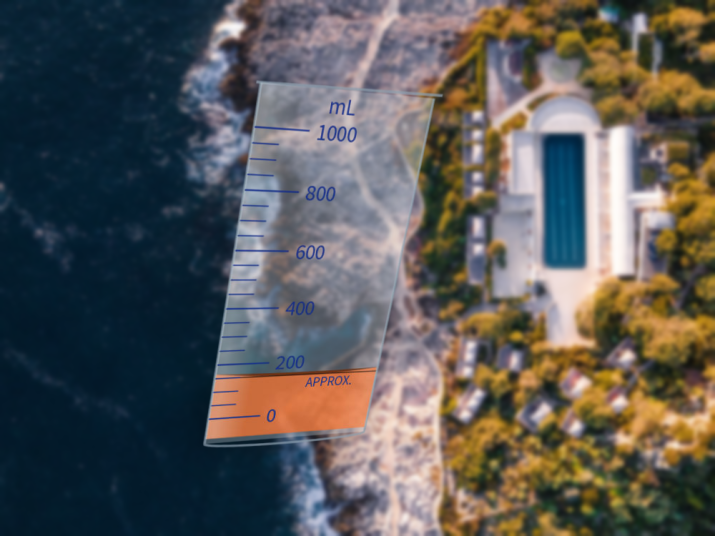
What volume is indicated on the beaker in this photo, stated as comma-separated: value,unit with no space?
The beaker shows 150,mL
